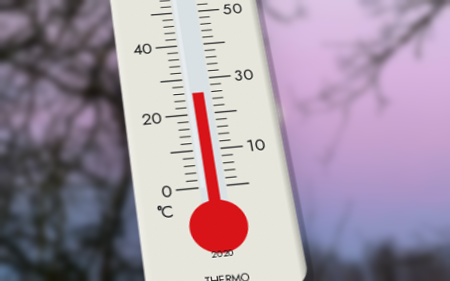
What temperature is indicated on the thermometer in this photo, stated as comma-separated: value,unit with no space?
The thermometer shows 26,°C
